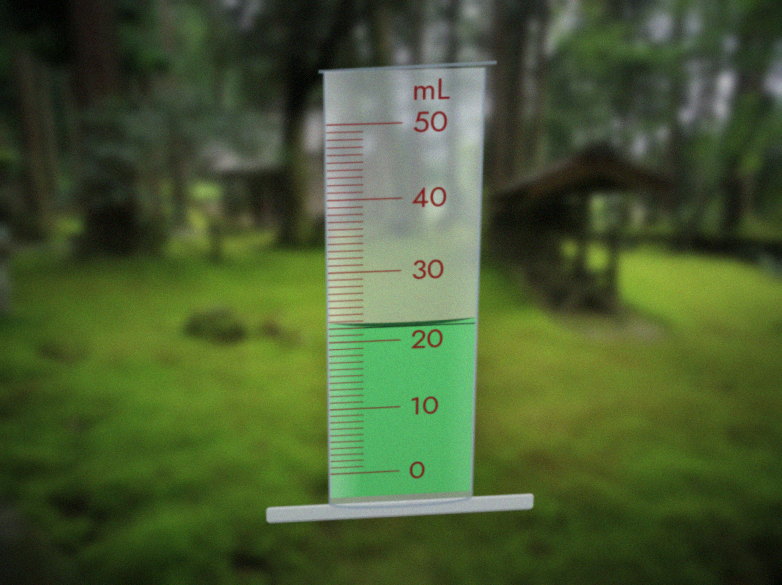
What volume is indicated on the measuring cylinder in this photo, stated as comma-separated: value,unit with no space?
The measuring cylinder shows 22,mL
